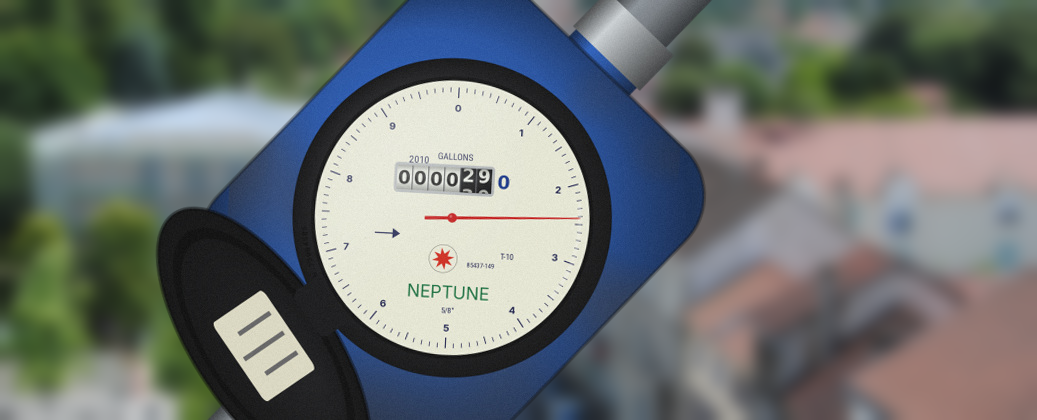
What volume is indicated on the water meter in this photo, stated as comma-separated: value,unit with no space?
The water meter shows 292.4,gal
